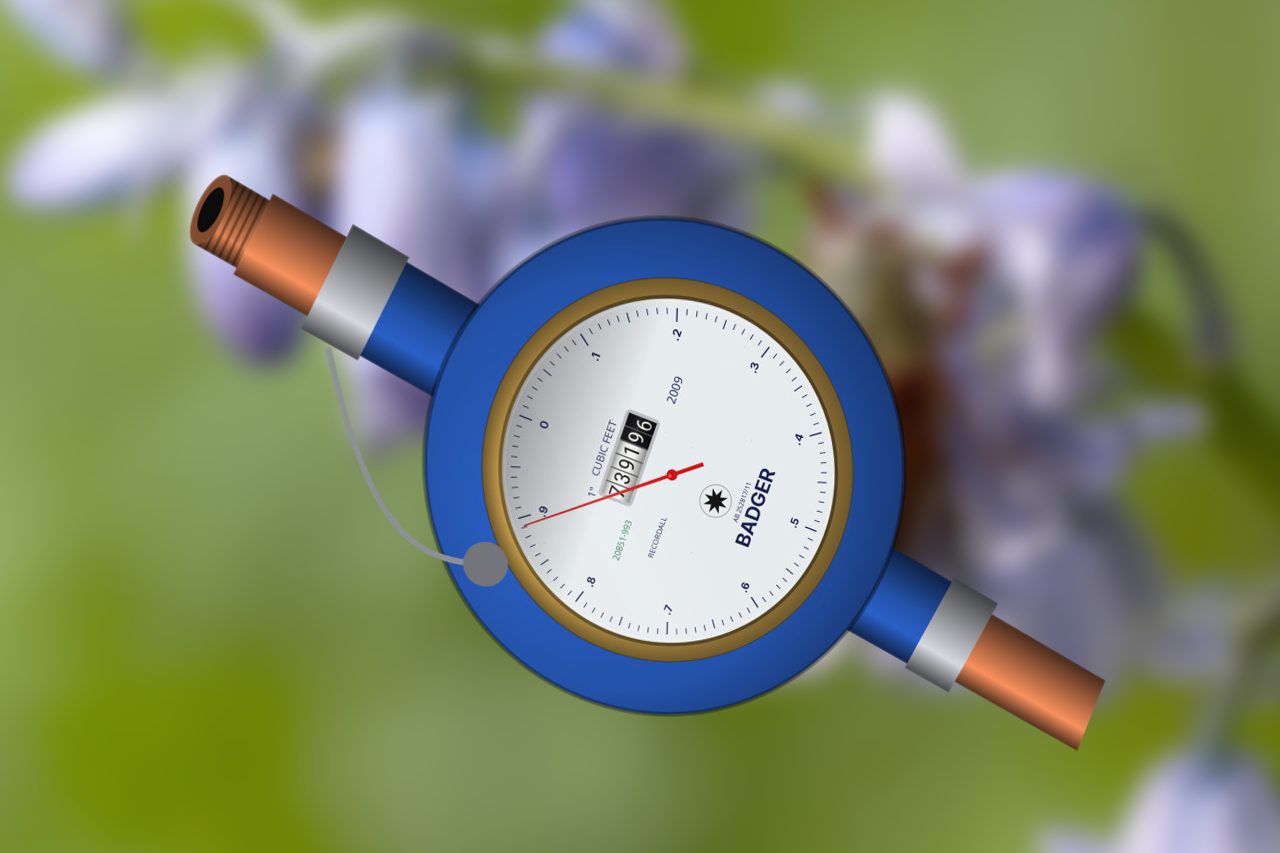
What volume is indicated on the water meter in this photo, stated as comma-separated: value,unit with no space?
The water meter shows 739195.89,ft³
